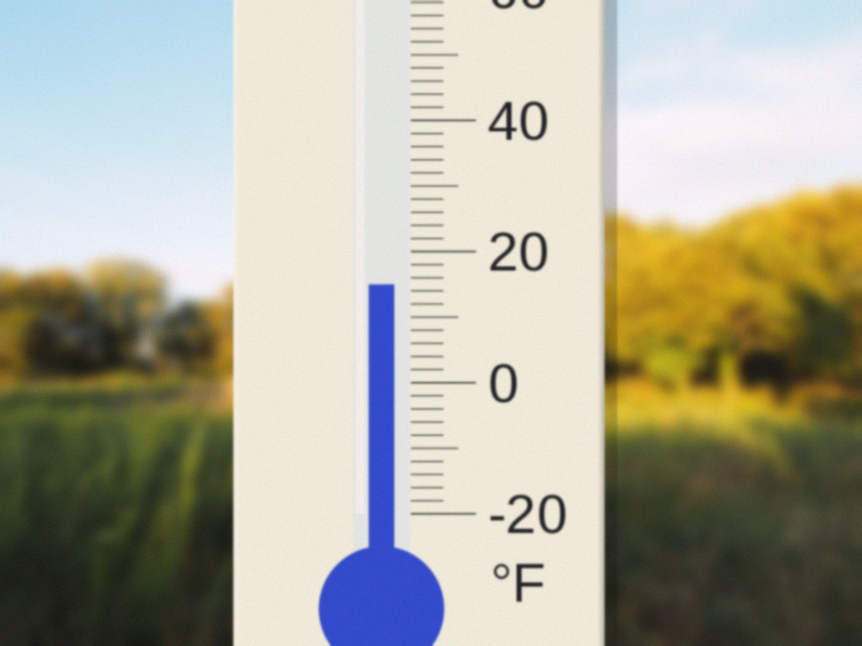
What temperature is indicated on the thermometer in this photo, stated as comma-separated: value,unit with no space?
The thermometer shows 15,°F
